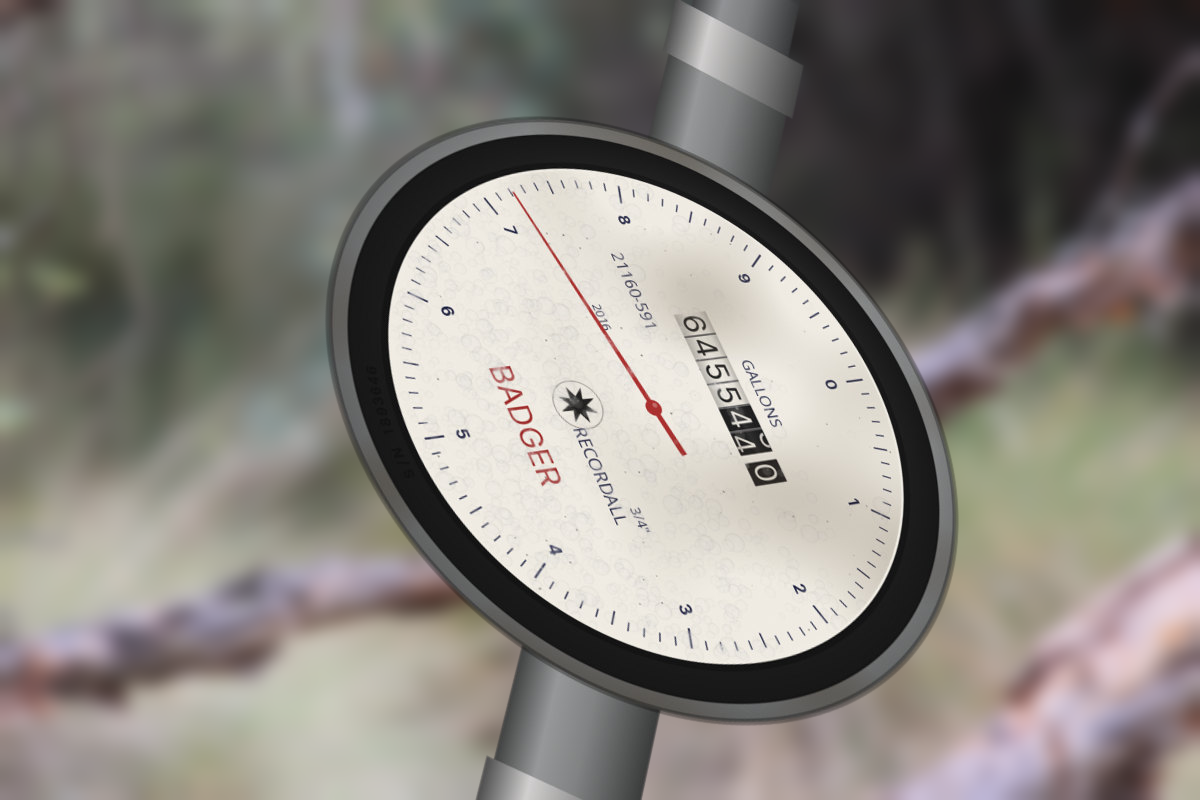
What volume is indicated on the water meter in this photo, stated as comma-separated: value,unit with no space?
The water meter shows 6455437.2,gal
